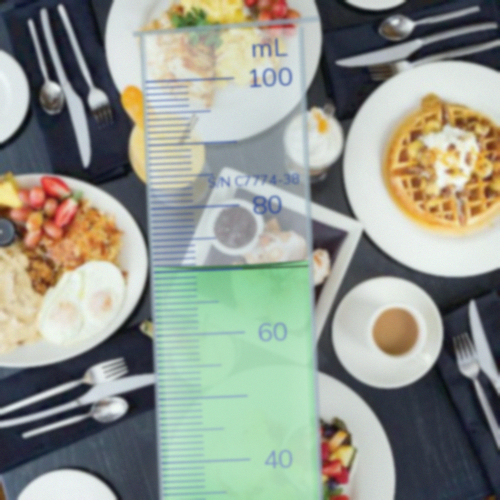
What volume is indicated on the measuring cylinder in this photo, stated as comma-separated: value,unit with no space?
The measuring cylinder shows 70,mL
